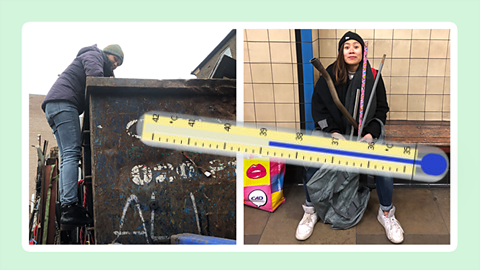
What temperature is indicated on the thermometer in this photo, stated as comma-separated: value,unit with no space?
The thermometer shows 38.8,°C
